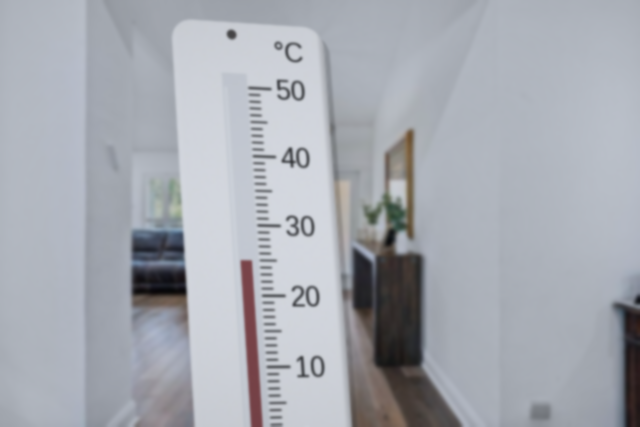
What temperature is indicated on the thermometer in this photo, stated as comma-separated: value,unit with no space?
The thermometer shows 25,°C
